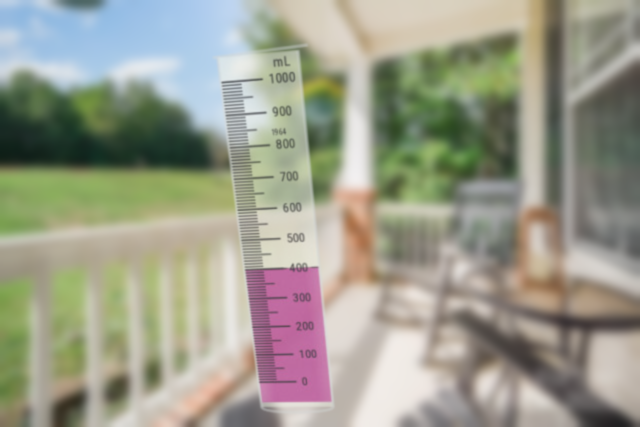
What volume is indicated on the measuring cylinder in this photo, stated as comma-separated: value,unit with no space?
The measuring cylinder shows 400,mL
